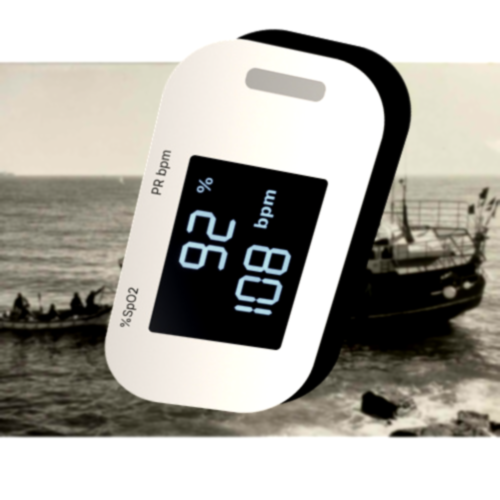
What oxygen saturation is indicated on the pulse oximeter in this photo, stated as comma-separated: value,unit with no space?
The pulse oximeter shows 92,%
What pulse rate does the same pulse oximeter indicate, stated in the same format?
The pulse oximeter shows 108,bpm
